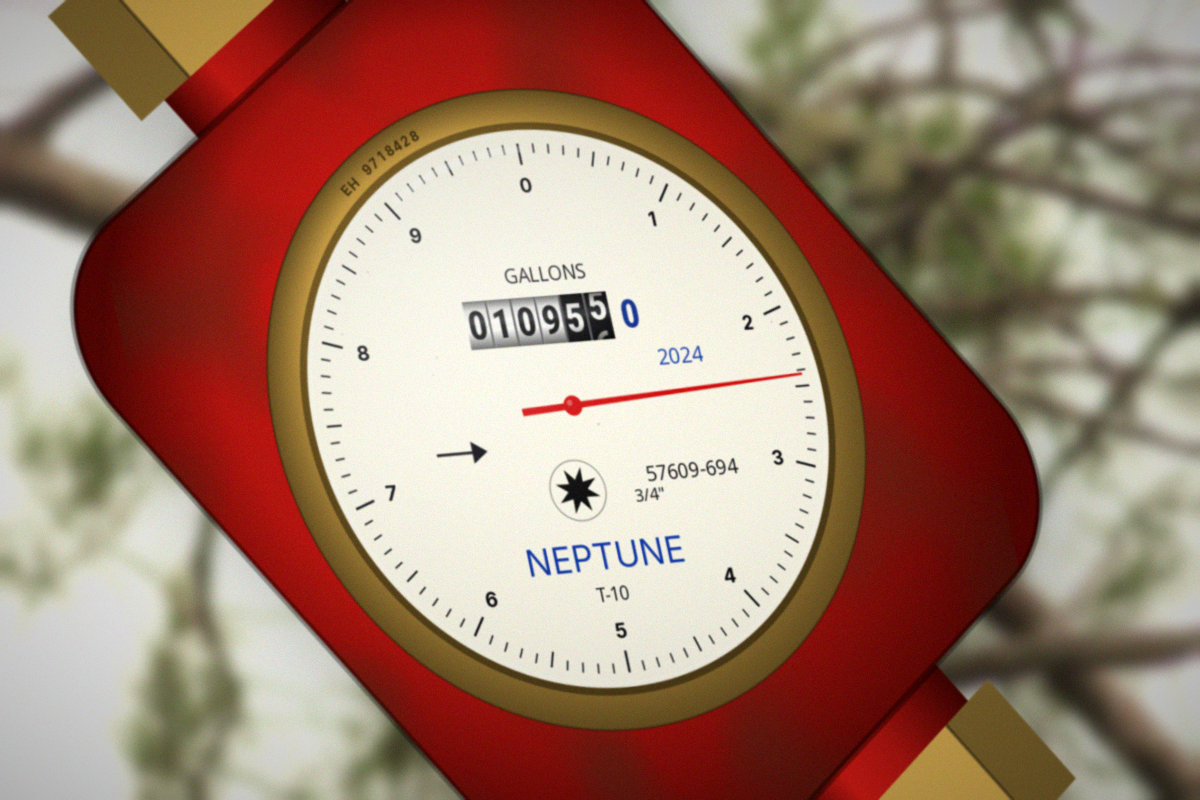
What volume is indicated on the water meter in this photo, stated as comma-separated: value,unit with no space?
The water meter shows 109552.4,gal
